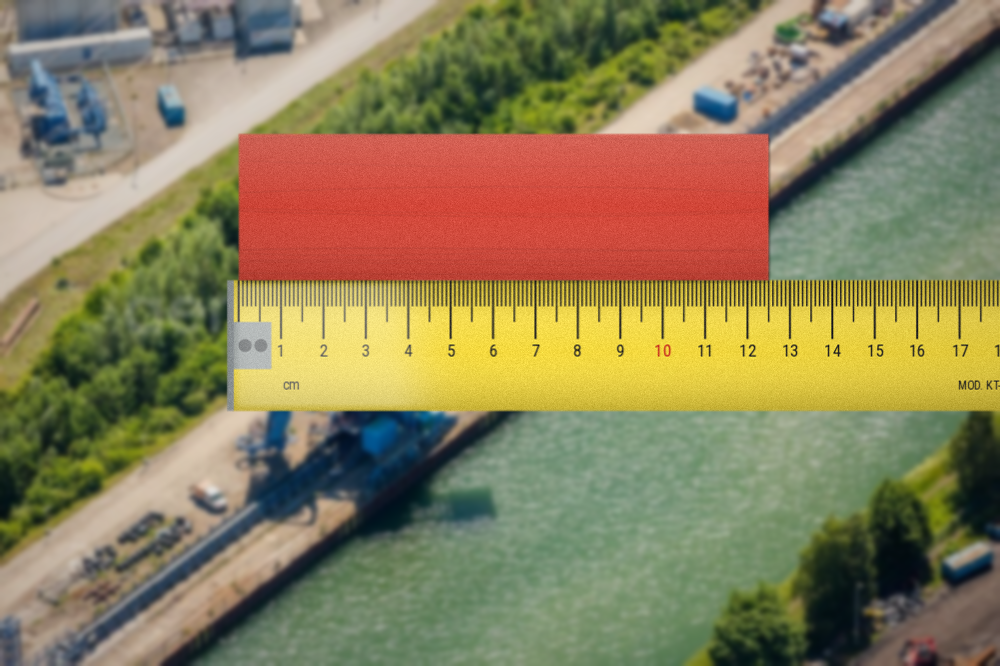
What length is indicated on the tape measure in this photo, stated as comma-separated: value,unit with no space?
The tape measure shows 12.5,cm
